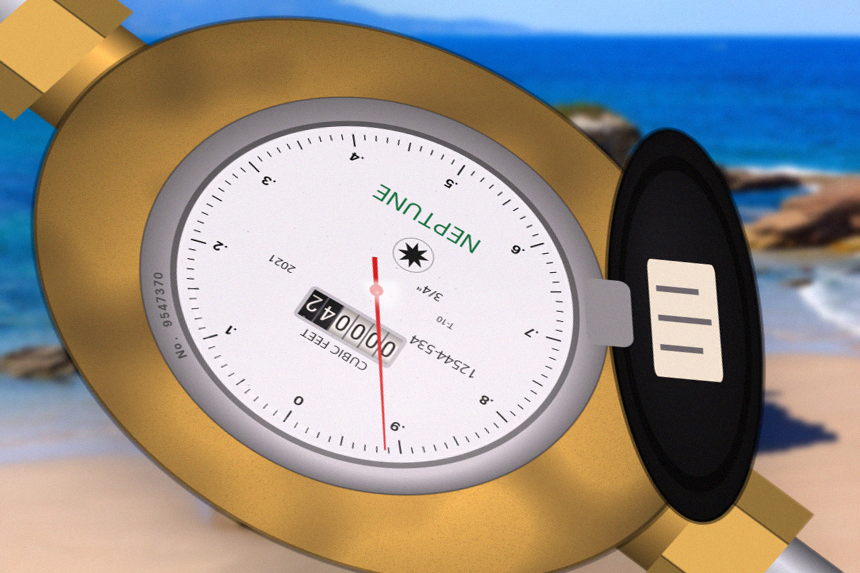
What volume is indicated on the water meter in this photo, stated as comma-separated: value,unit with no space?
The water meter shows 41.91,ft³
